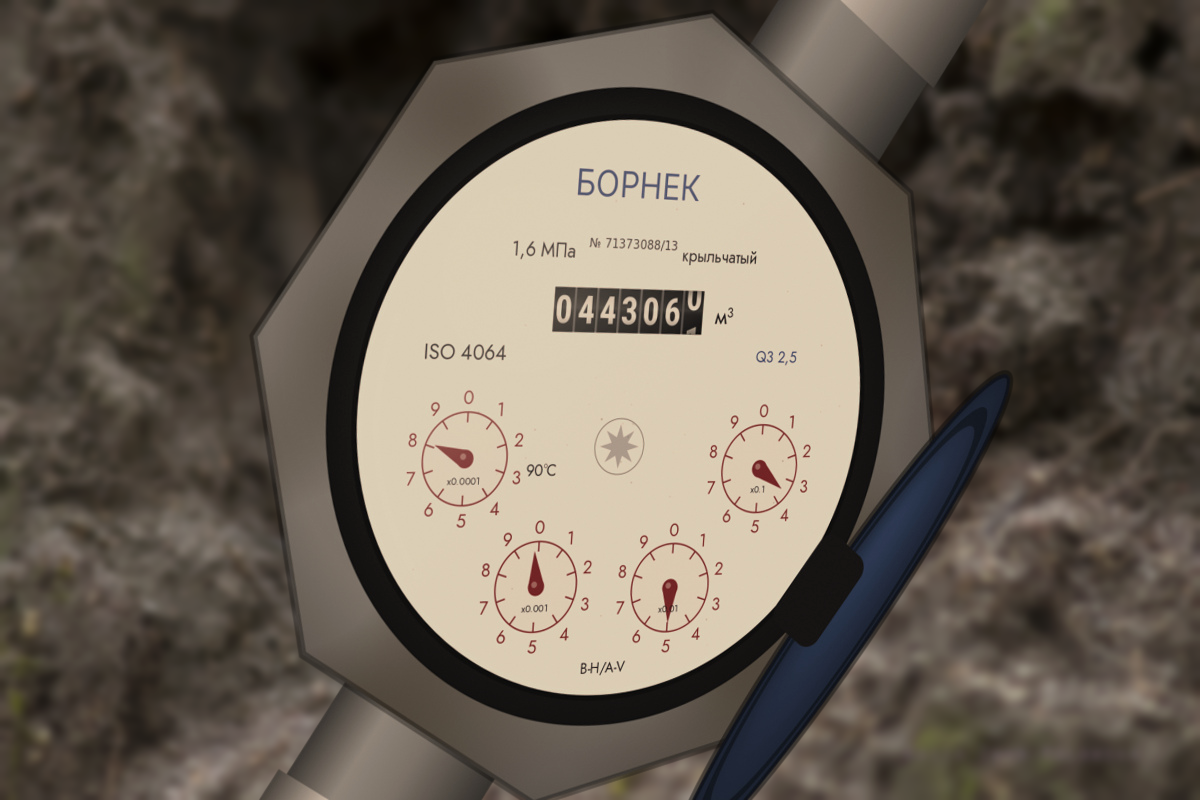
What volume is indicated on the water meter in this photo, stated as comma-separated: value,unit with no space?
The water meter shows 443060.3498,m³
